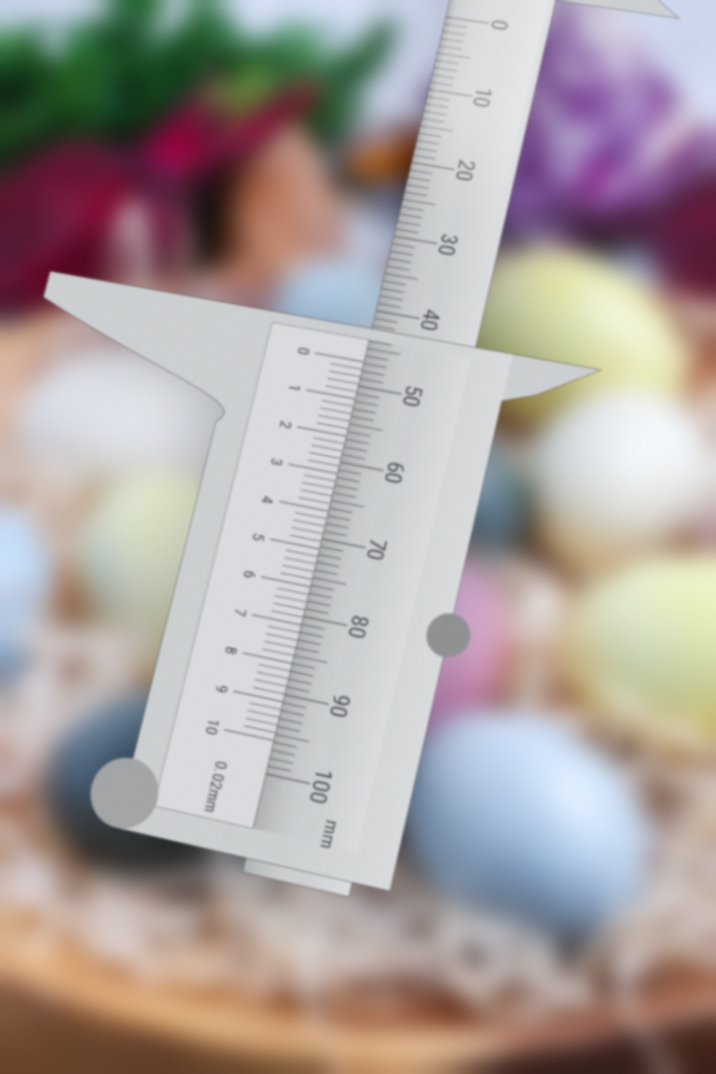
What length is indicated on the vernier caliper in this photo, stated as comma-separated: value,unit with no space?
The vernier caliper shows 46.8,mm
